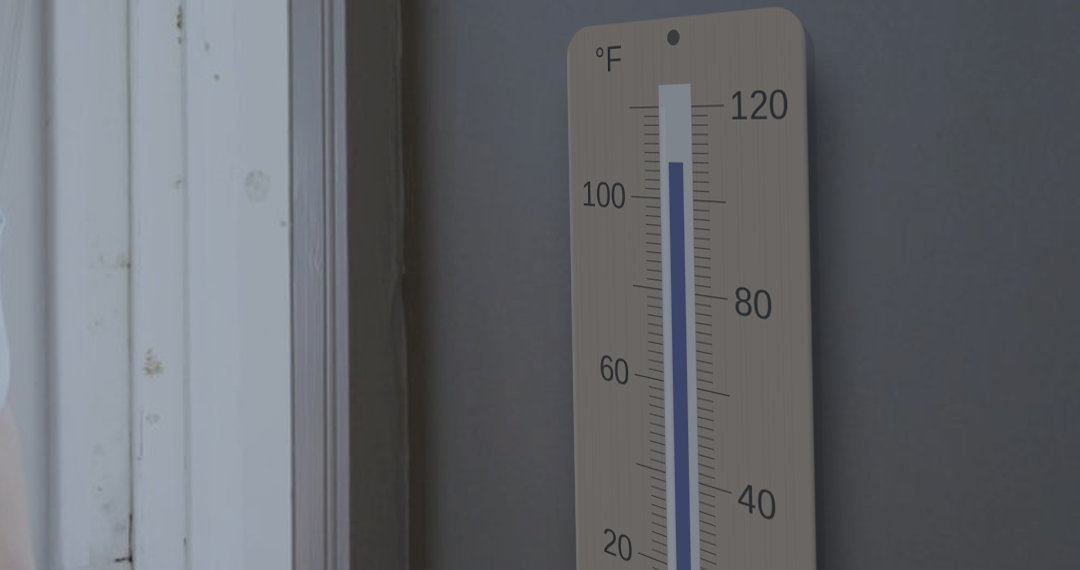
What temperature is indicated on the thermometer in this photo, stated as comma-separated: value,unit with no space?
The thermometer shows 108,°F
